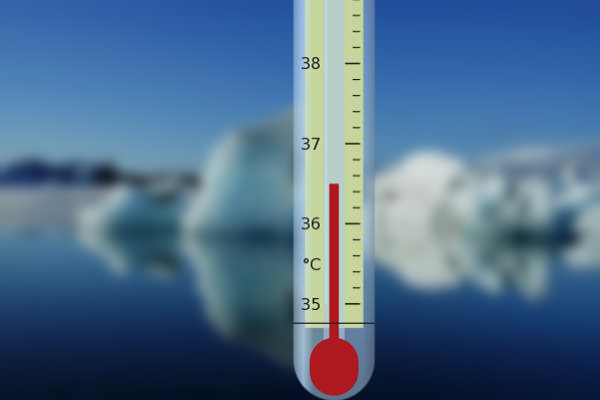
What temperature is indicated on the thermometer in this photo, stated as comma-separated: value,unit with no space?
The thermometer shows 36.5,°C
